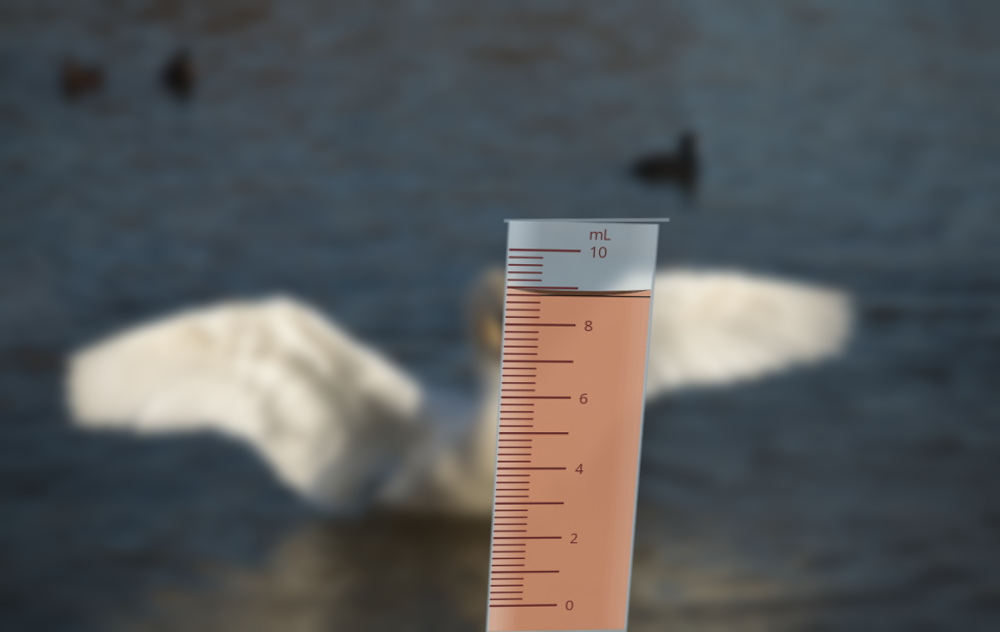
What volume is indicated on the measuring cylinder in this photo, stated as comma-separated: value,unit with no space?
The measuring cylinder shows 8.8,mL
